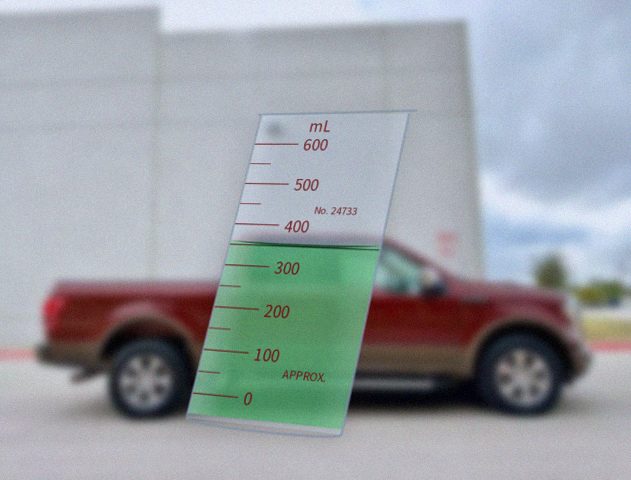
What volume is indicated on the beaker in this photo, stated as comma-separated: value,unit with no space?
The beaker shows 350,mL
